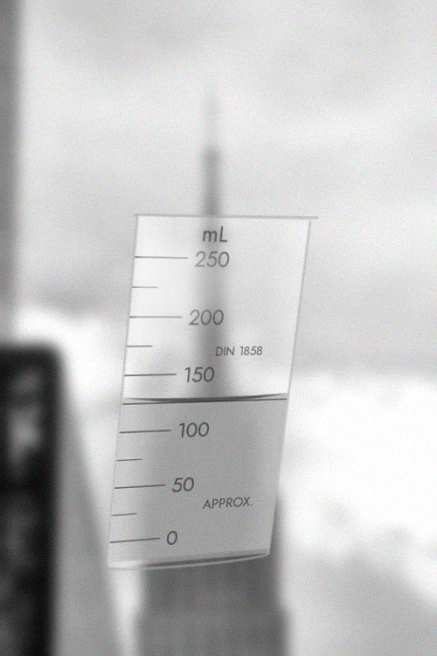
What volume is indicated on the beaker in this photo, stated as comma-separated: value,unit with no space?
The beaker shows 125,mL
